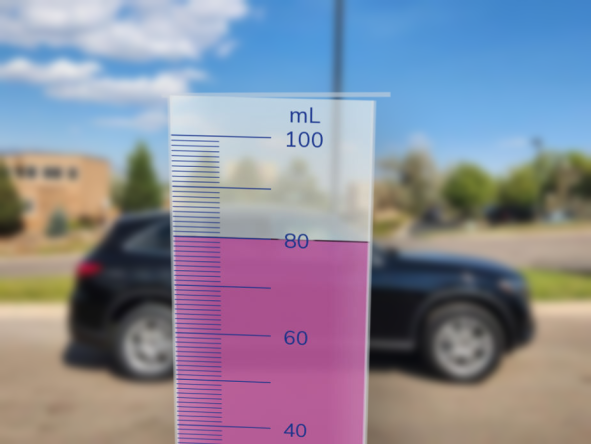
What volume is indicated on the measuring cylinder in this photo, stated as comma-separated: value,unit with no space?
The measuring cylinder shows 80,mL
